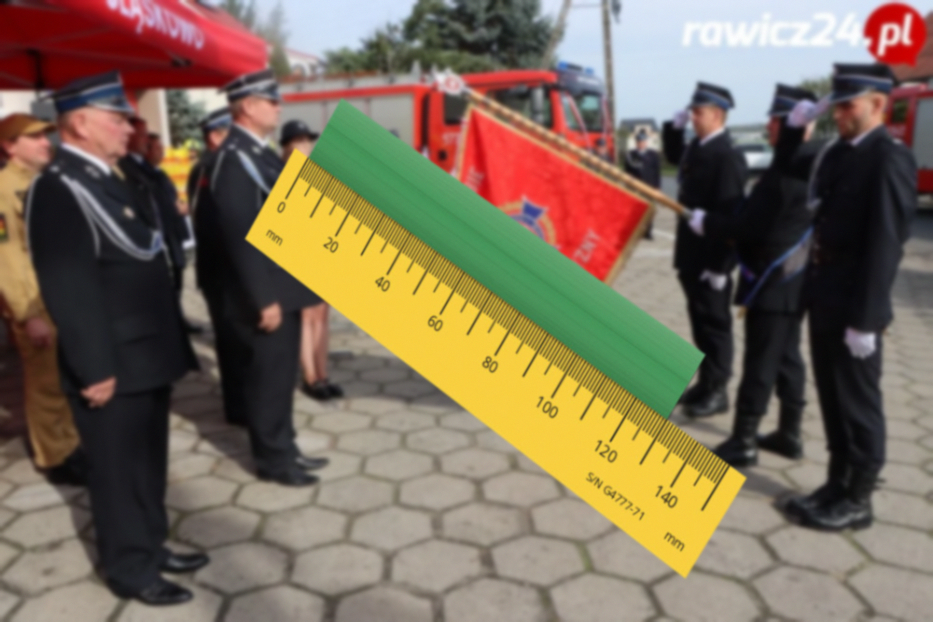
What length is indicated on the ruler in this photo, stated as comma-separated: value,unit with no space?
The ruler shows 130,mm
